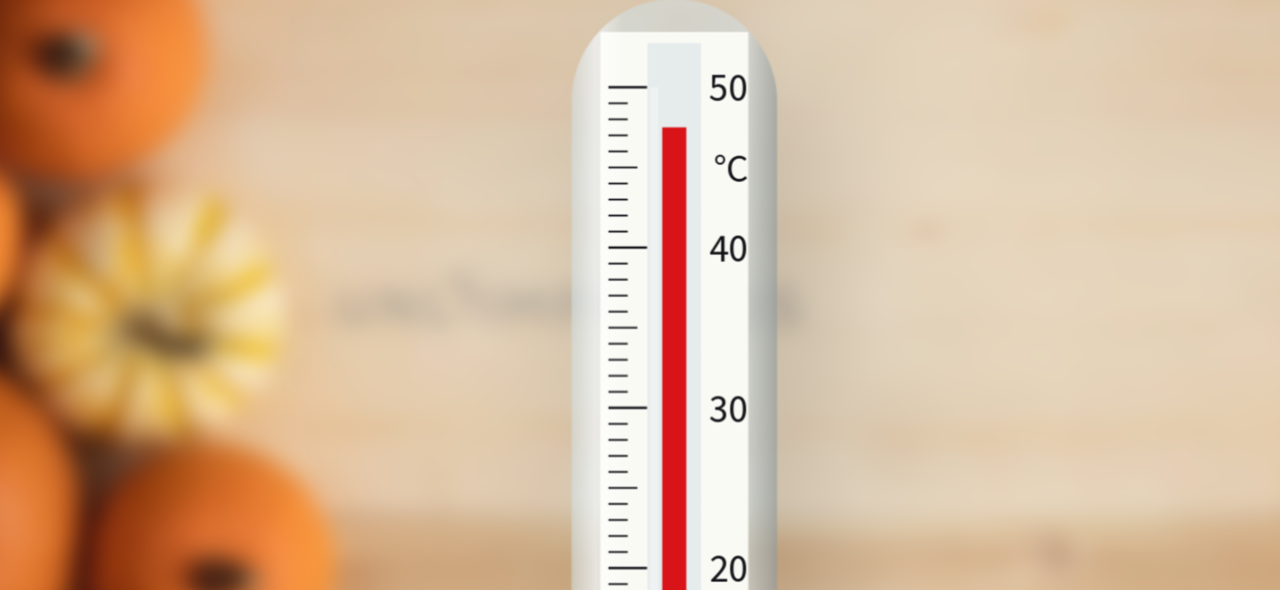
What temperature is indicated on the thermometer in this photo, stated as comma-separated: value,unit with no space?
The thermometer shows 47.5,°C
